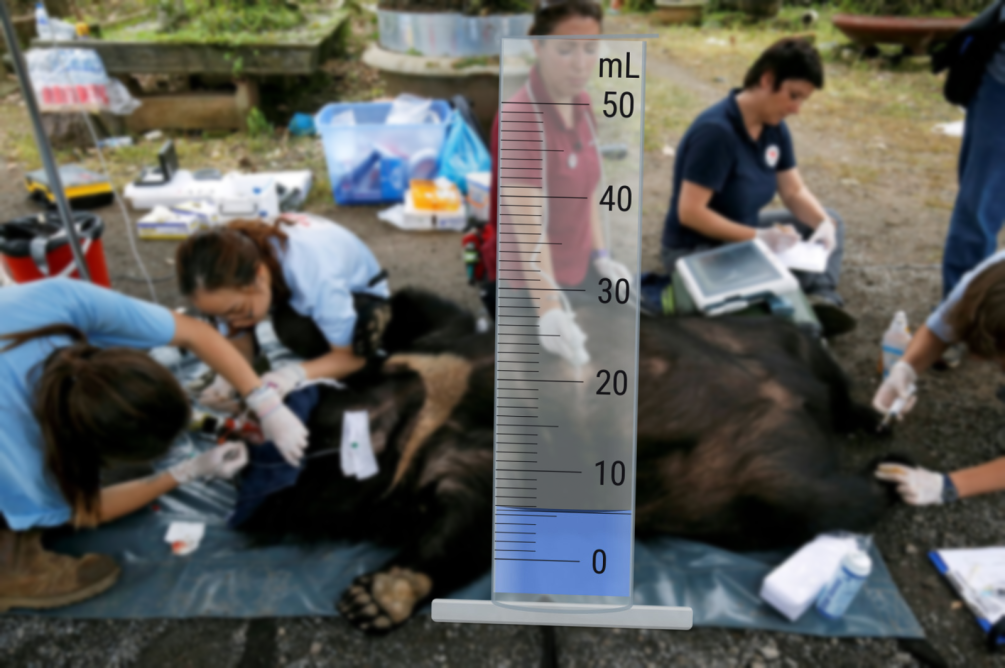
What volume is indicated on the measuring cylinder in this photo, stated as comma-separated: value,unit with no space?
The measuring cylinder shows 5.5,mL
